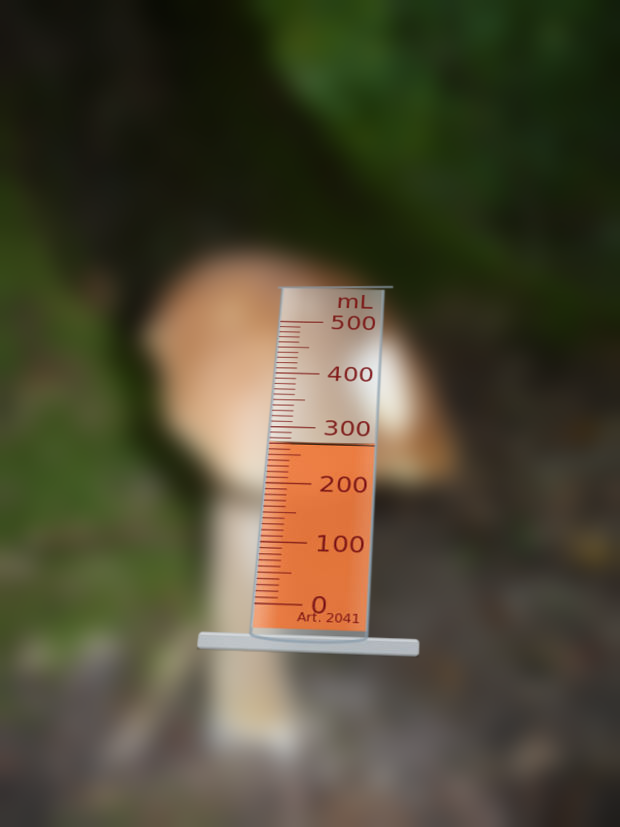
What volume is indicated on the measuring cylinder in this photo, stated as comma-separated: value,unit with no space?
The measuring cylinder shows 270,mL
